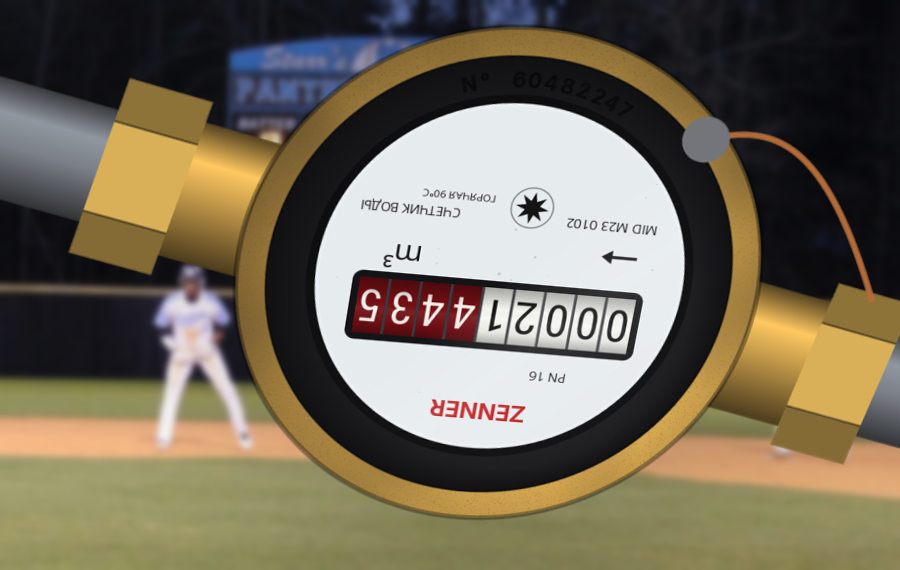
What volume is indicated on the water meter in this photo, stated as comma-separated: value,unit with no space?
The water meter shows 21.4435,m³
